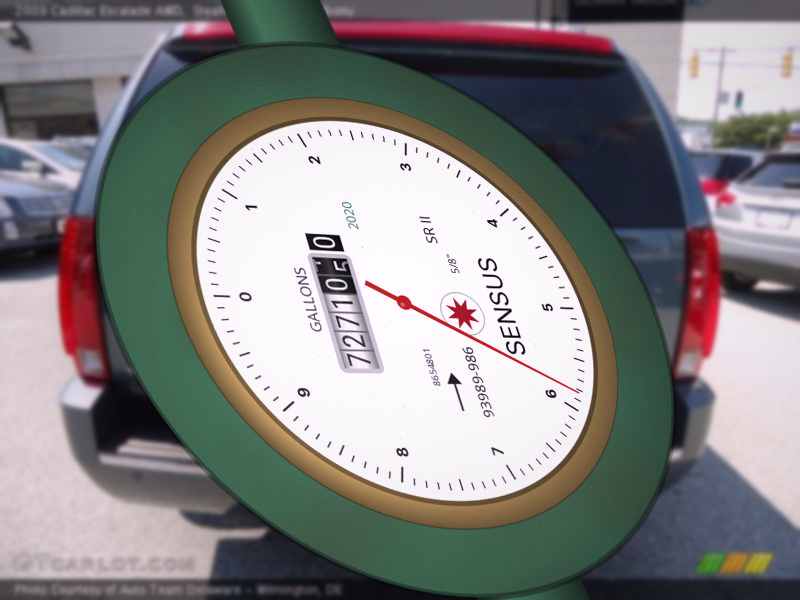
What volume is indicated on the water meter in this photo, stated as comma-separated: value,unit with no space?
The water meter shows 7271045.8,gal
